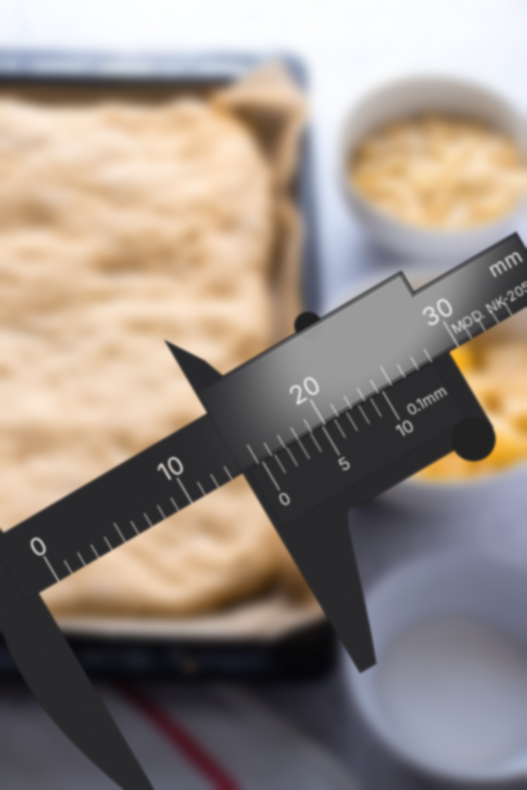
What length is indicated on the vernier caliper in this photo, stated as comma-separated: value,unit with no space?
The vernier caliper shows 15.3,mm
